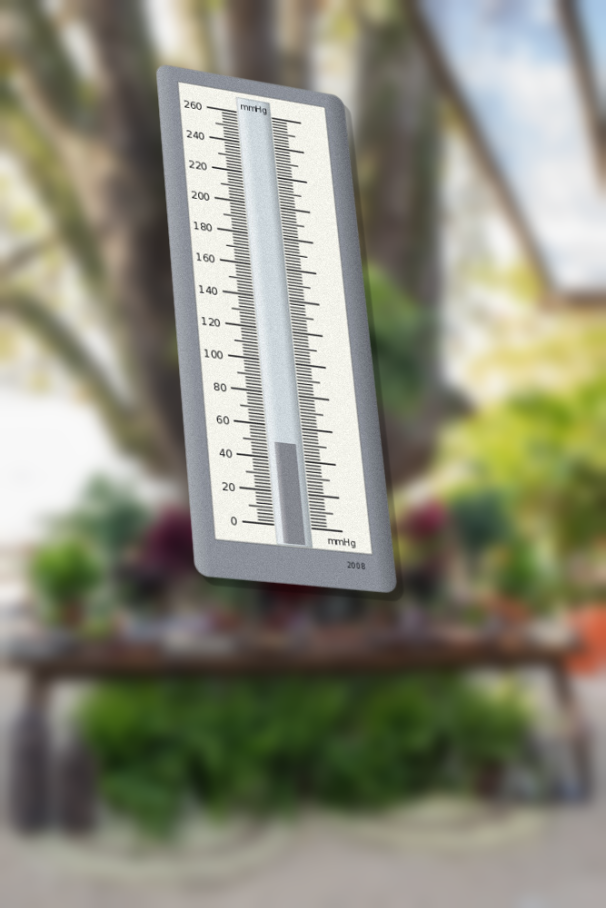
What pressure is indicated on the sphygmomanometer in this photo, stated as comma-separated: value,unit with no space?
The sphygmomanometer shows 50,mmHg
